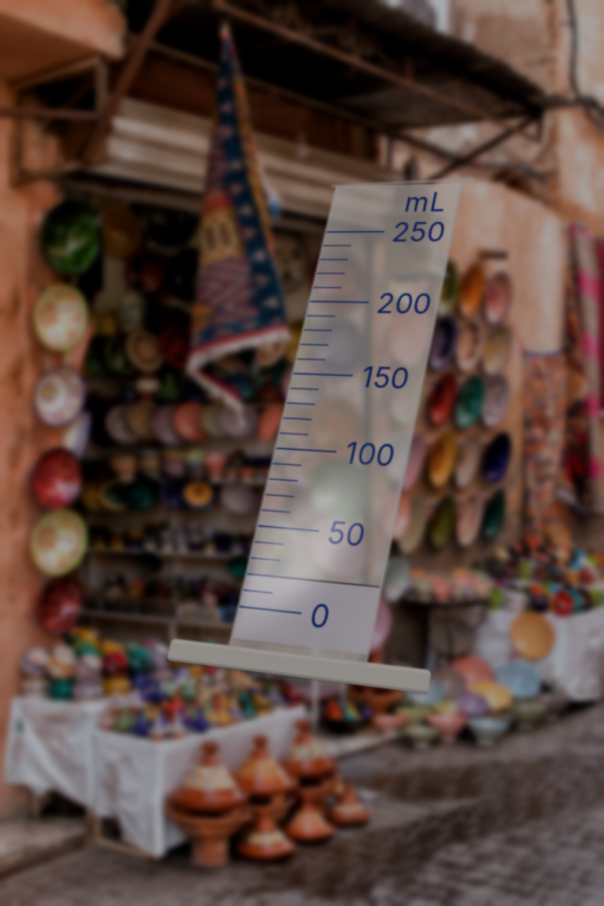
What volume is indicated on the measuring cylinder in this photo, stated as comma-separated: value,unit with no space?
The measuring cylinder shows 20,mL
